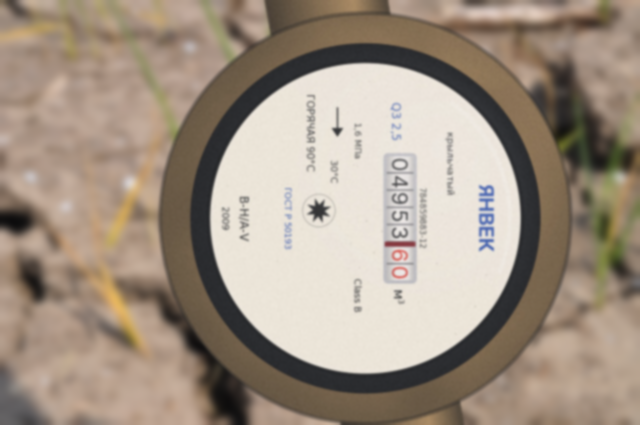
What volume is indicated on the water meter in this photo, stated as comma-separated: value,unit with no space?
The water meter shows 4953.60,m³
